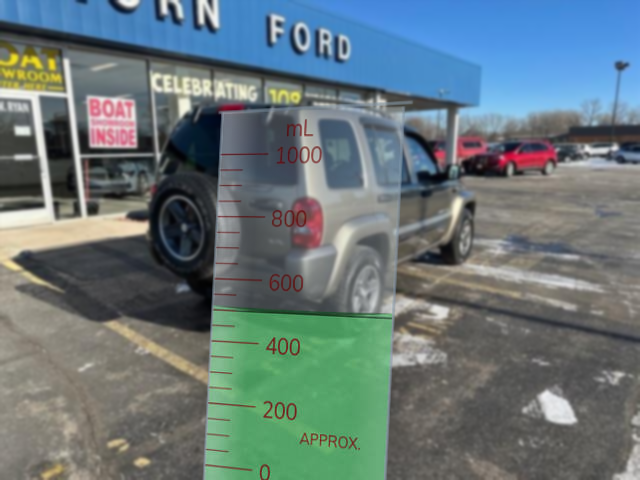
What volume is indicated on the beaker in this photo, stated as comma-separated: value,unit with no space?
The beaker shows 500,mL
